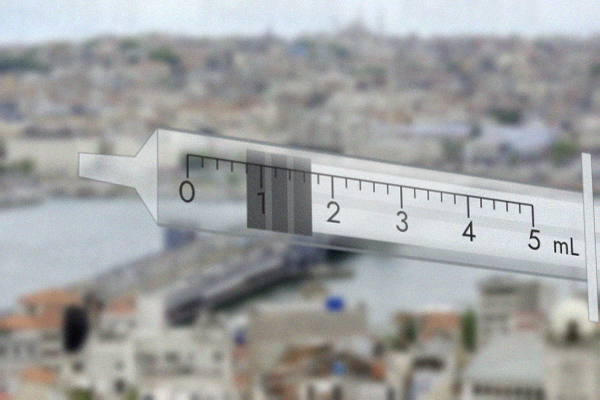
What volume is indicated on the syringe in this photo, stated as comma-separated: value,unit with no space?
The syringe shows 0.8,mL
